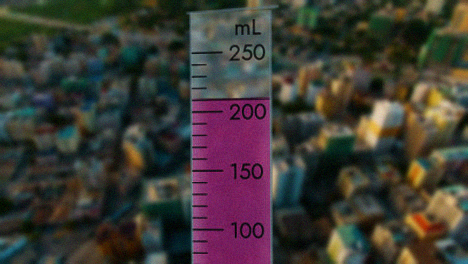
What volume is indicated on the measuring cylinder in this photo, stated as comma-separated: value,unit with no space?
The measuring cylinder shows 210,mL
